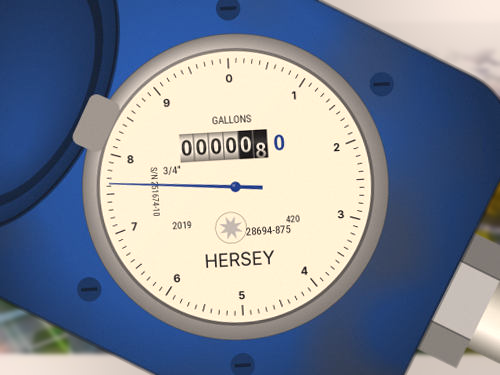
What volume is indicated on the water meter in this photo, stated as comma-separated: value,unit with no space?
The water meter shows 77.6,gal
